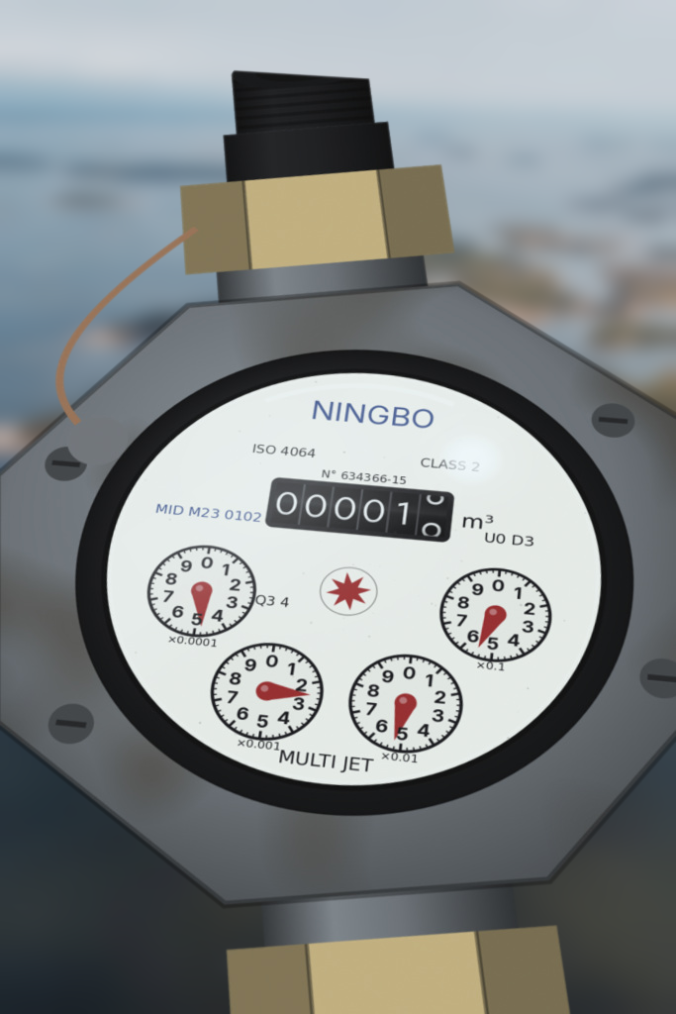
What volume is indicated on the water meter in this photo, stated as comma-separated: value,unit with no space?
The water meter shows 18.5524,m³
